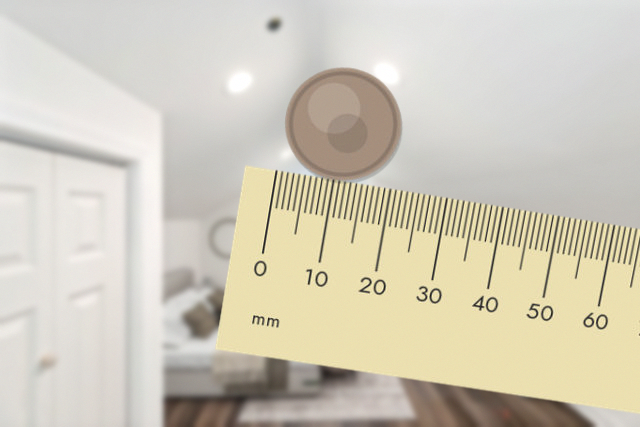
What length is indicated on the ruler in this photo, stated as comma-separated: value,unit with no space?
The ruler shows 20,mm
